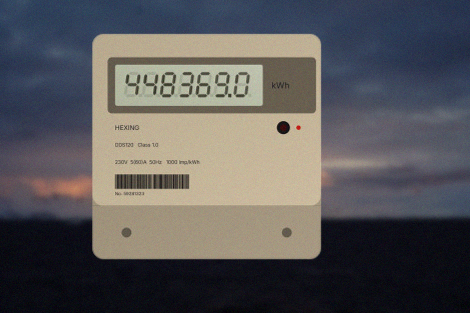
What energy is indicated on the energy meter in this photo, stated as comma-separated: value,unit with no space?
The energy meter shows 448369.0,kWh
